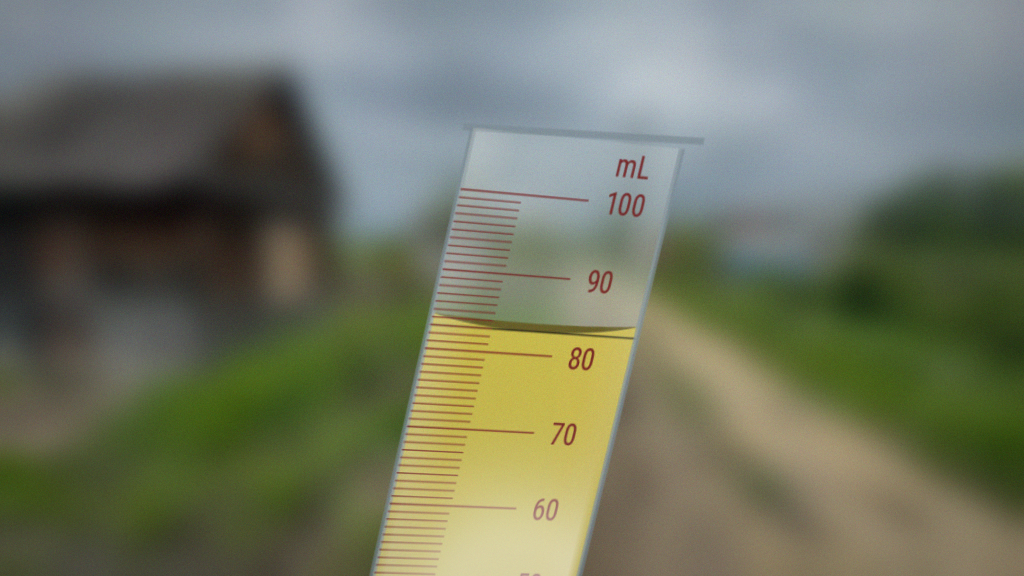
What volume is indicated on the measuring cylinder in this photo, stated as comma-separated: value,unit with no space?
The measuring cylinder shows 83,mL
